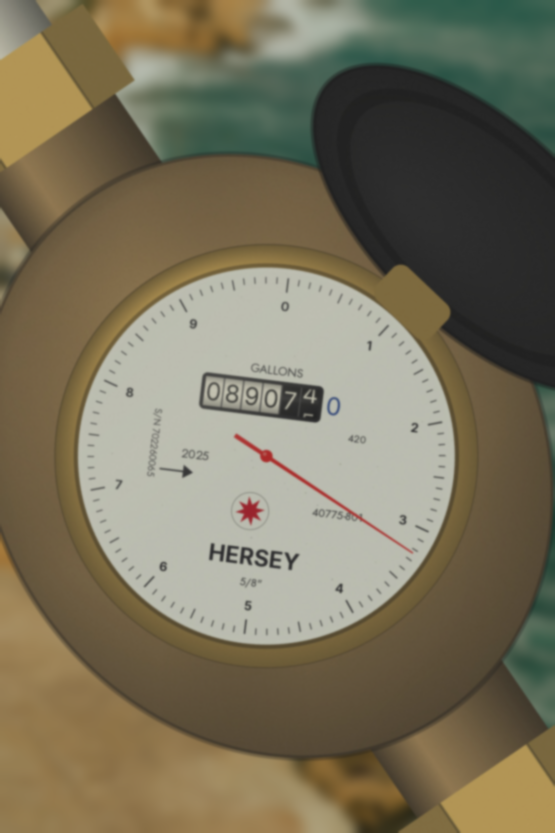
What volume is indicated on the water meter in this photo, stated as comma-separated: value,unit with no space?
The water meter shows 890743.2,gal
